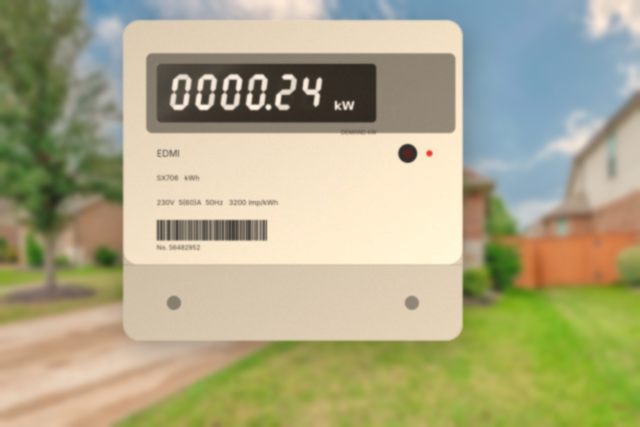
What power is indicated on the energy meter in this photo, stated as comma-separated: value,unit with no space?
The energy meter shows 0.24,kW
